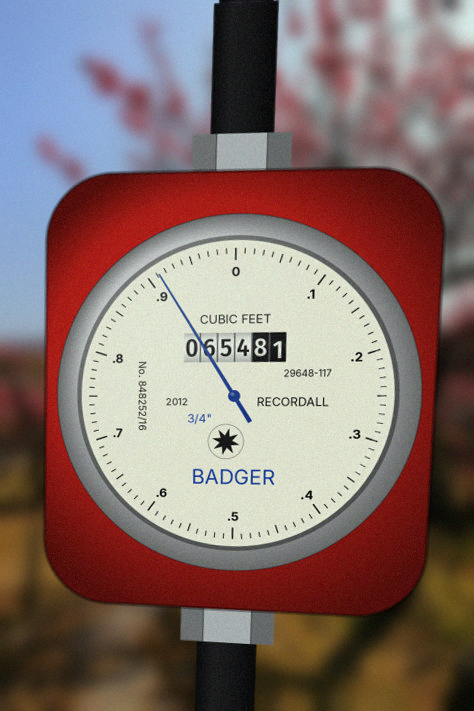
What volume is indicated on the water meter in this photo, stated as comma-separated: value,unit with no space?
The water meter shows 65480.91,ft³
